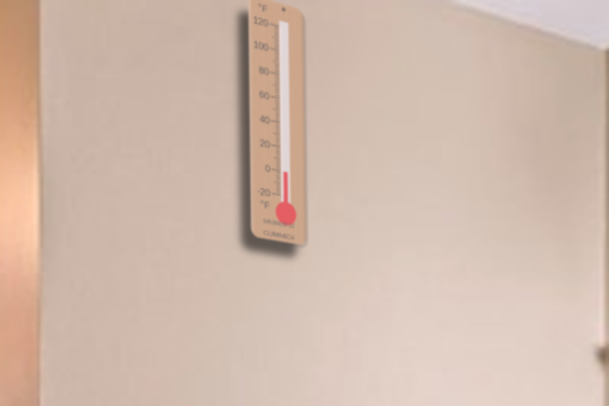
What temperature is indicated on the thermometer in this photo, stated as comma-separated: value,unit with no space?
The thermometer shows 0,°F
